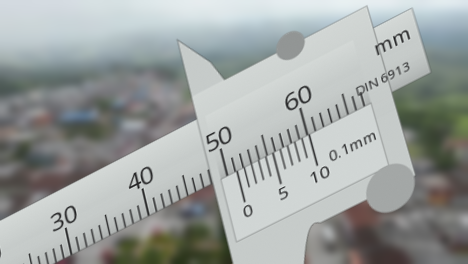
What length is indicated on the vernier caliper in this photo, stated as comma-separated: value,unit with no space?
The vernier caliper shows 51.2,mm
